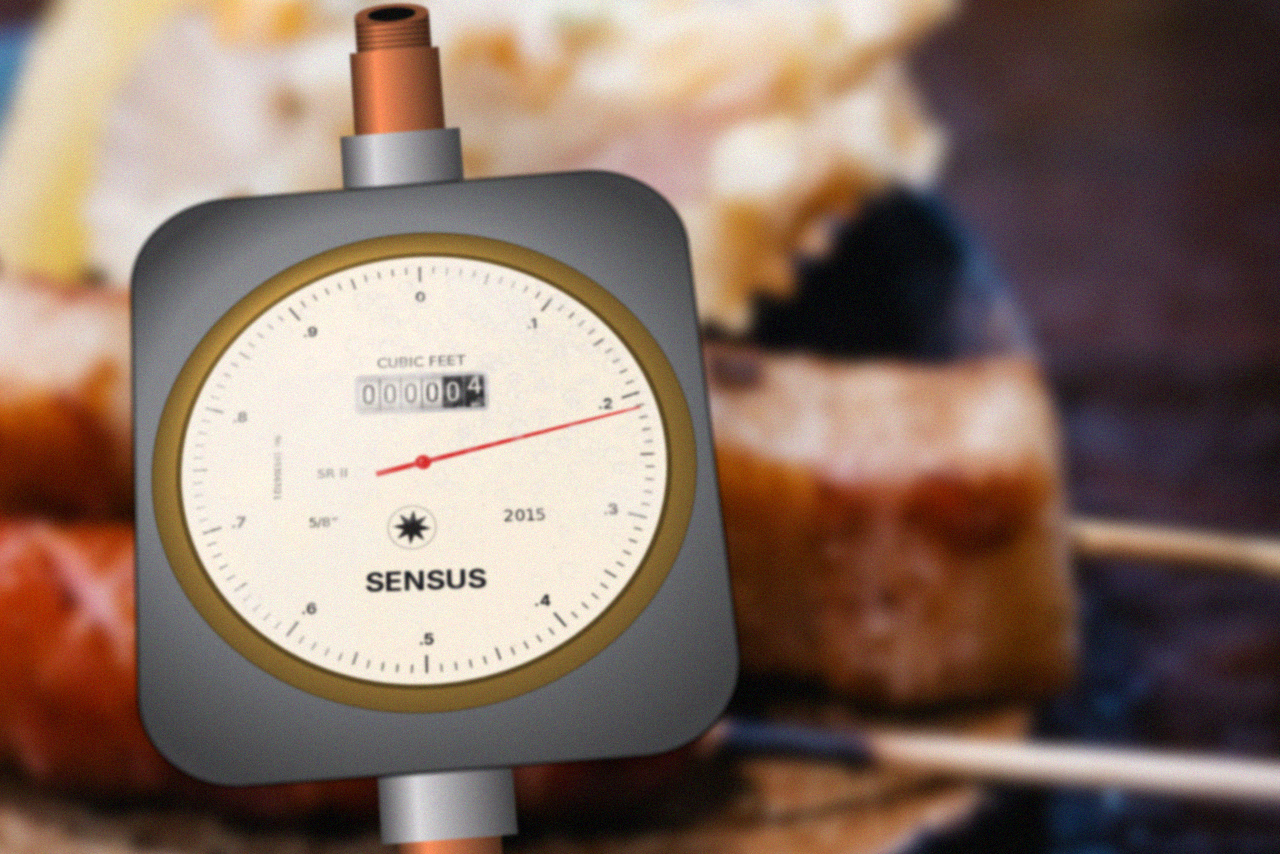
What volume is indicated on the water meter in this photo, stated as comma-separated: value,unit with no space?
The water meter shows 4.21,ft³
